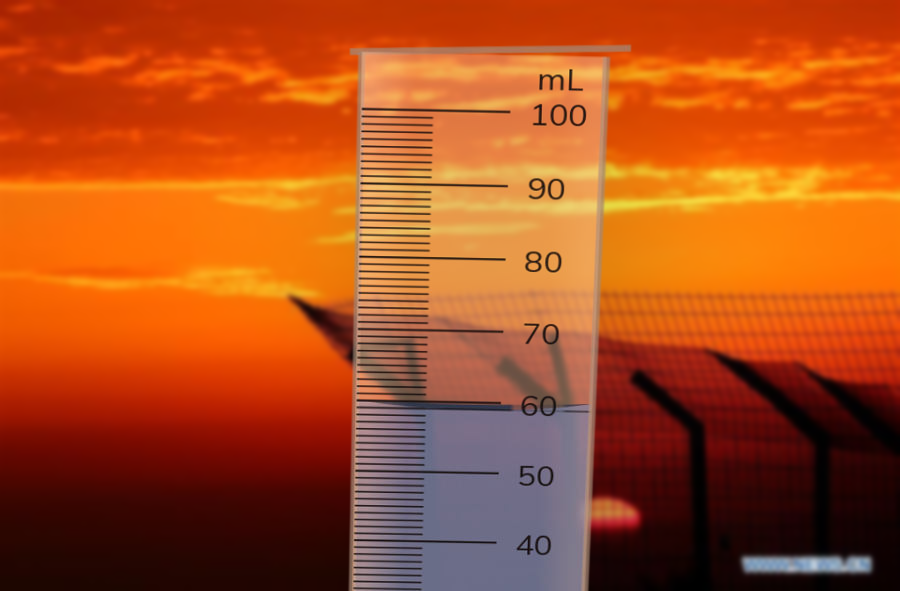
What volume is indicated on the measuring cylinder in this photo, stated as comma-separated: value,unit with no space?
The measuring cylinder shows 59,mL
